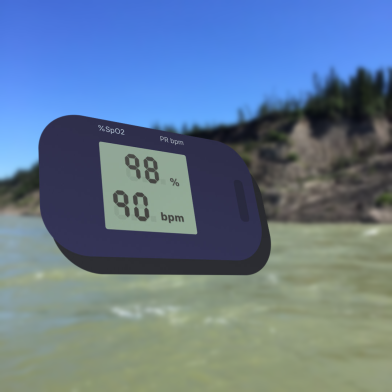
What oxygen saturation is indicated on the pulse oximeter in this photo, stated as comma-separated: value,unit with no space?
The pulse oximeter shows 98,%
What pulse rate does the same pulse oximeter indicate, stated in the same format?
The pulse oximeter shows 90,bpm
